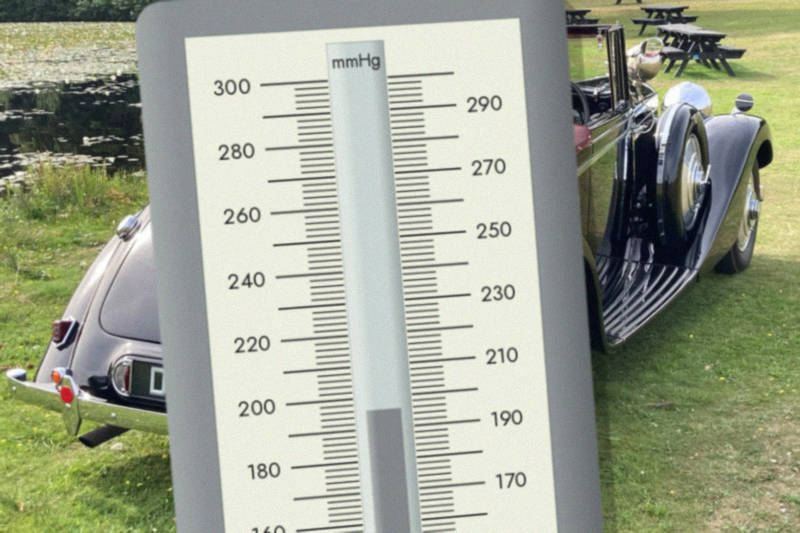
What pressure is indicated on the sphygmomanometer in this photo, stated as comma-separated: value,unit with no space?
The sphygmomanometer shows 196,mmHg
